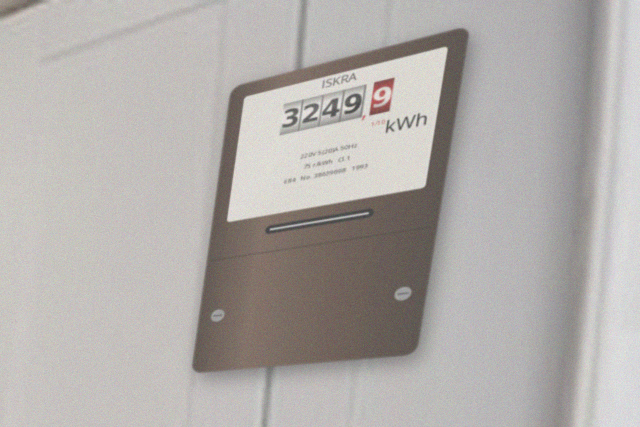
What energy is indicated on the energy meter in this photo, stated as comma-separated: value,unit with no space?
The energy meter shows 3249.9,kWh
